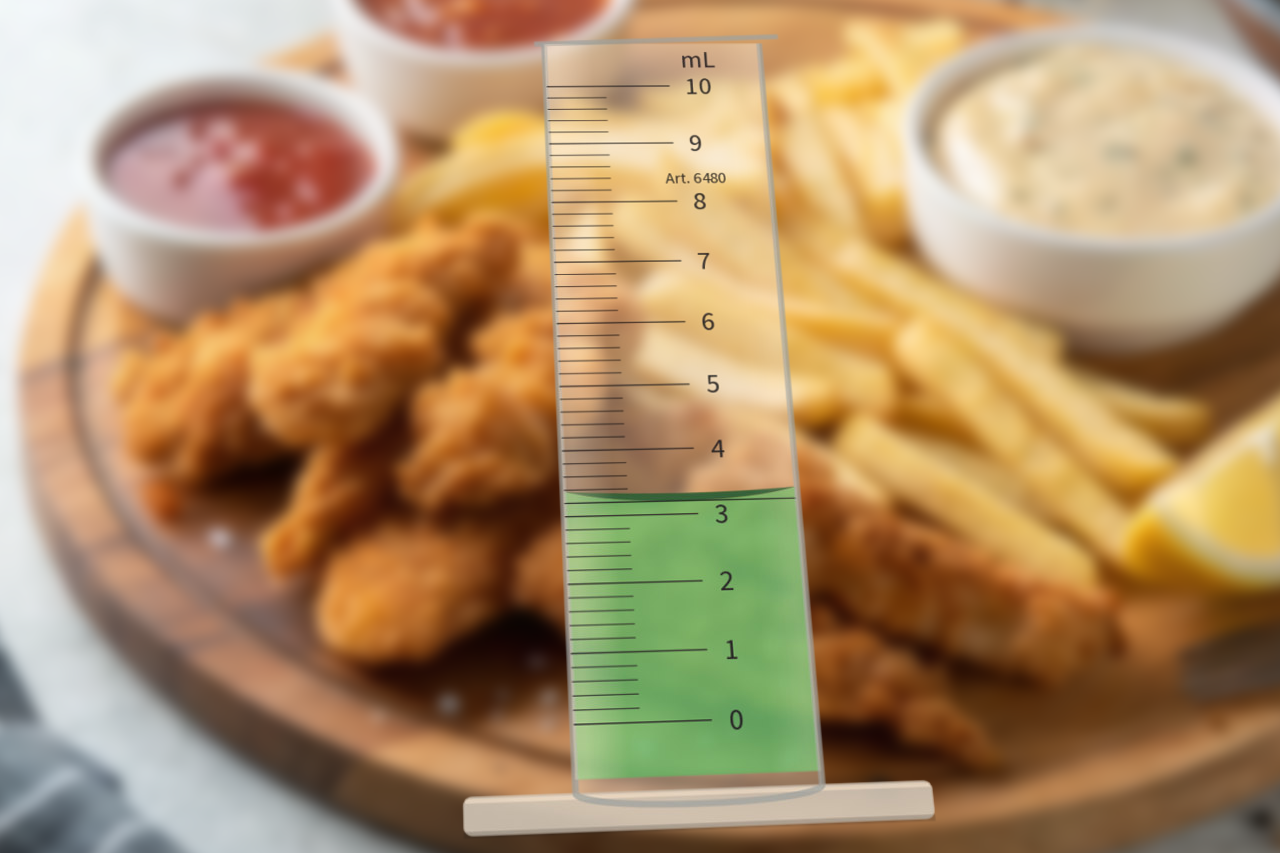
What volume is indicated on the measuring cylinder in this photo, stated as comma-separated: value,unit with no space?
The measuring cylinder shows 3.2,mL
